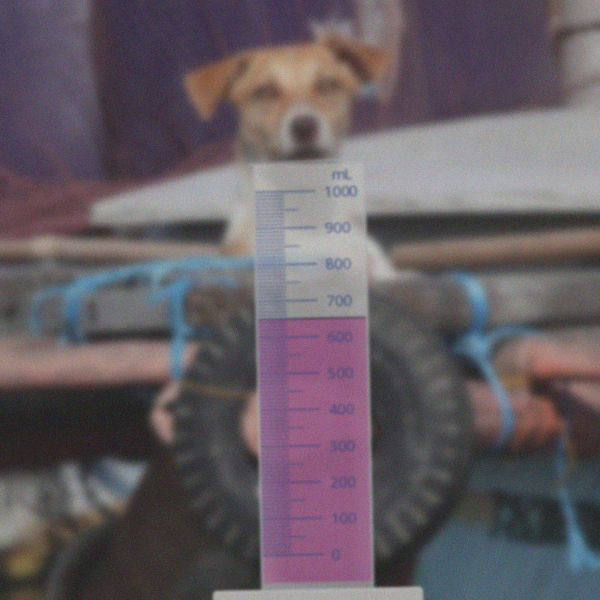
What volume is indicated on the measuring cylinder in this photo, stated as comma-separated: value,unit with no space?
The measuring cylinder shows 650,mL
